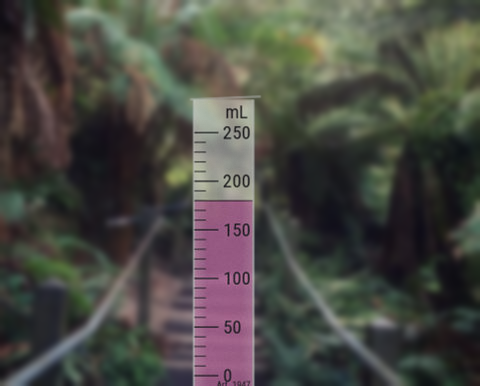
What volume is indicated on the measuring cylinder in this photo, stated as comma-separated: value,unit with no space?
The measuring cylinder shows 180,mL
